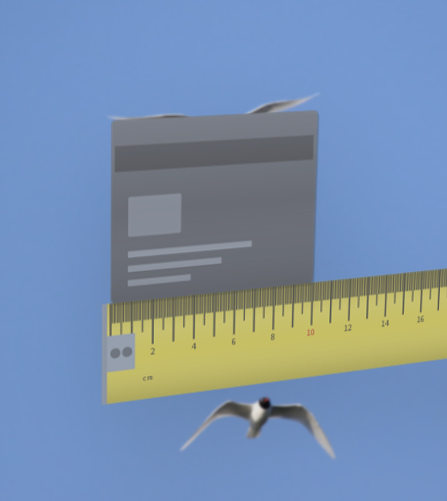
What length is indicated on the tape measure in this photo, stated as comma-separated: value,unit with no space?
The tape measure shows 10,cm
